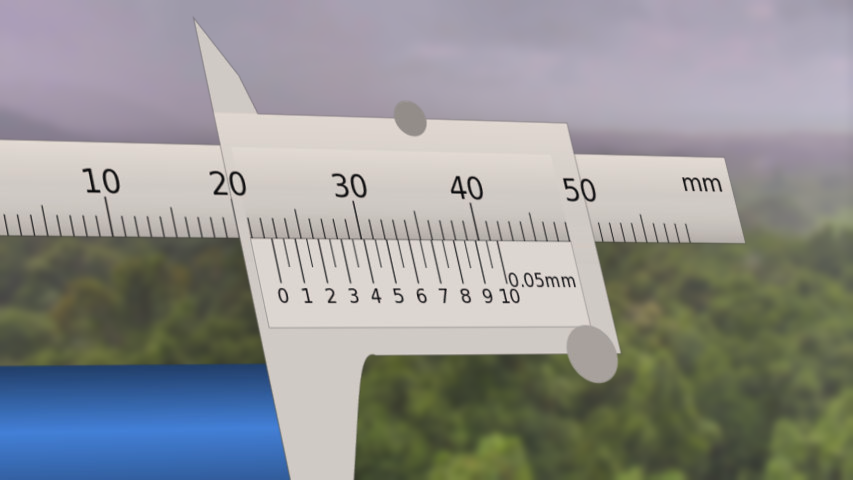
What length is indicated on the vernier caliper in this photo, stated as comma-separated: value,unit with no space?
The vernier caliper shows 22.6,mm
